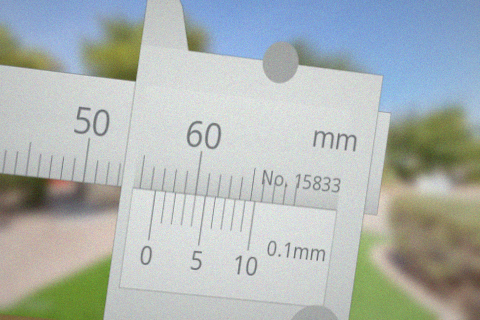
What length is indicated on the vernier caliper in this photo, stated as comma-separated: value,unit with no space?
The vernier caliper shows 56.4,mm
